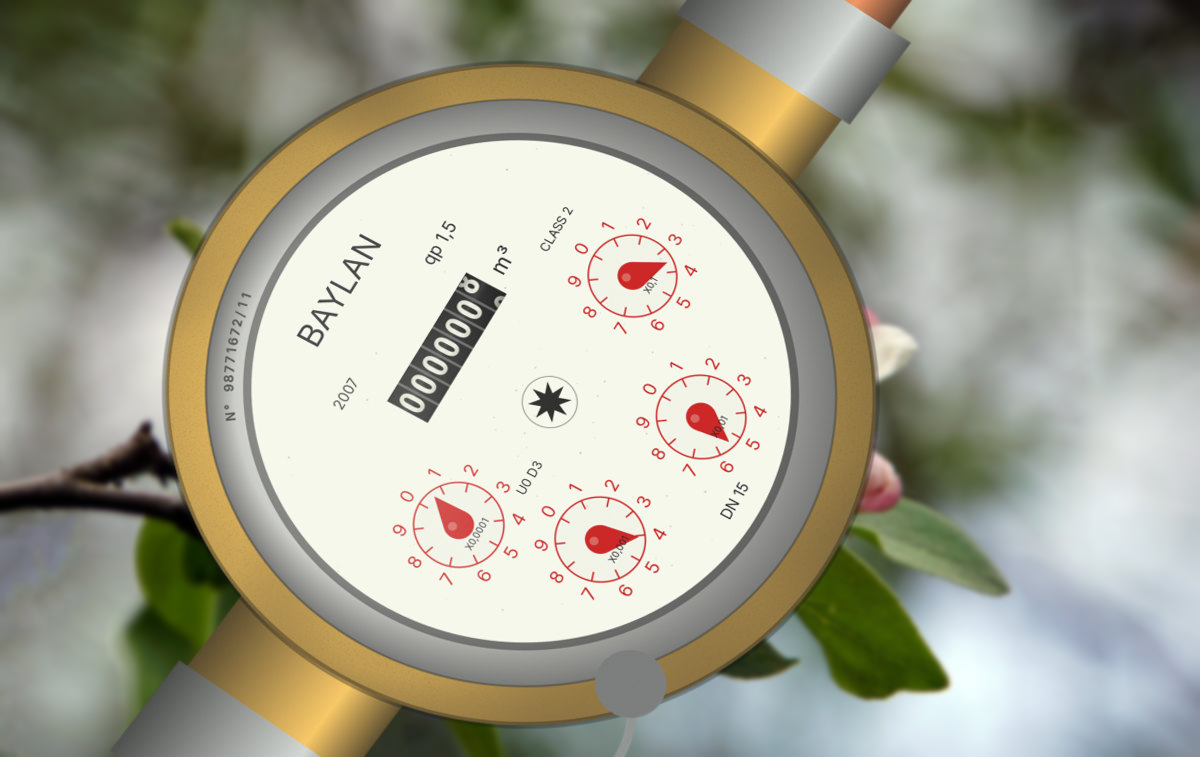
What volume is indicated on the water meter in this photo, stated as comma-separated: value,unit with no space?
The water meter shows 8.3540,m³
